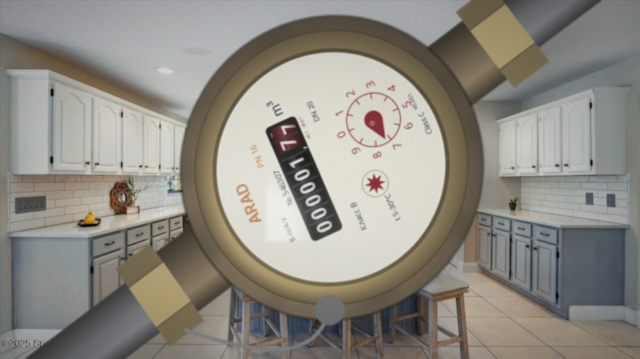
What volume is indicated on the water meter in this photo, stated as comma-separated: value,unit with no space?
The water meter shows 1.767,m³
